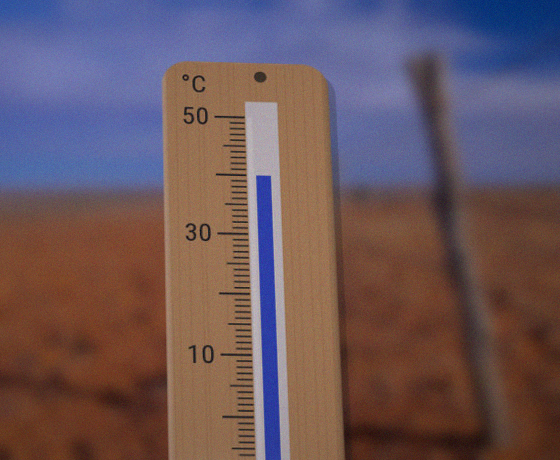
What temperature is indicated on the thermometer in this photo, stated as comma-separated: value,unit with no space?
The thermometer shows 40,°C
